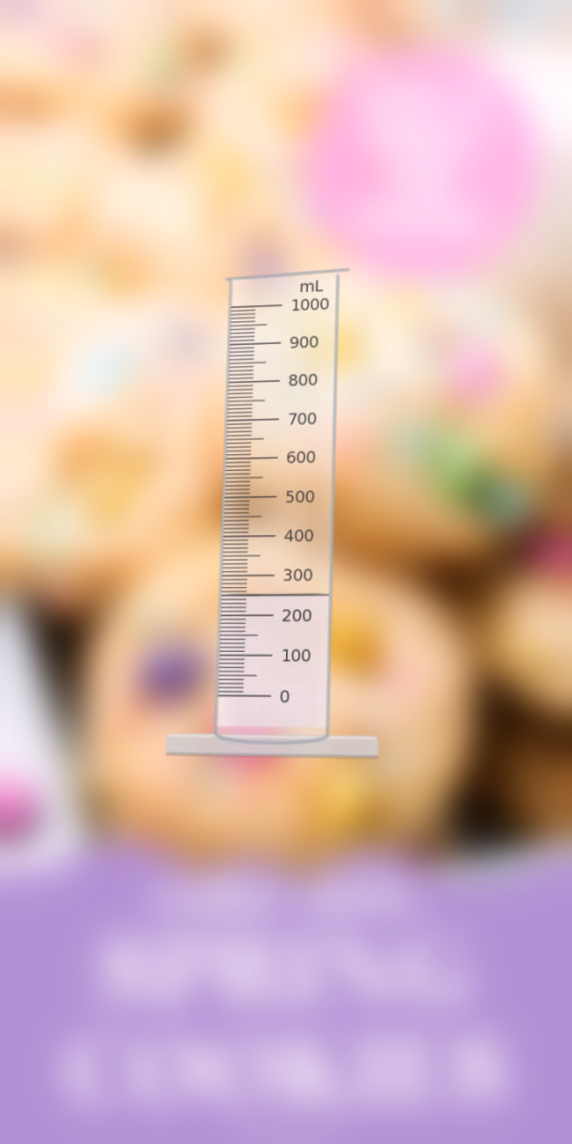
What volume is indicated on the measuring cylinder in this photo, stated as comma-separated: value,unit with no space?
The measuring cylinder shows 250,mL
